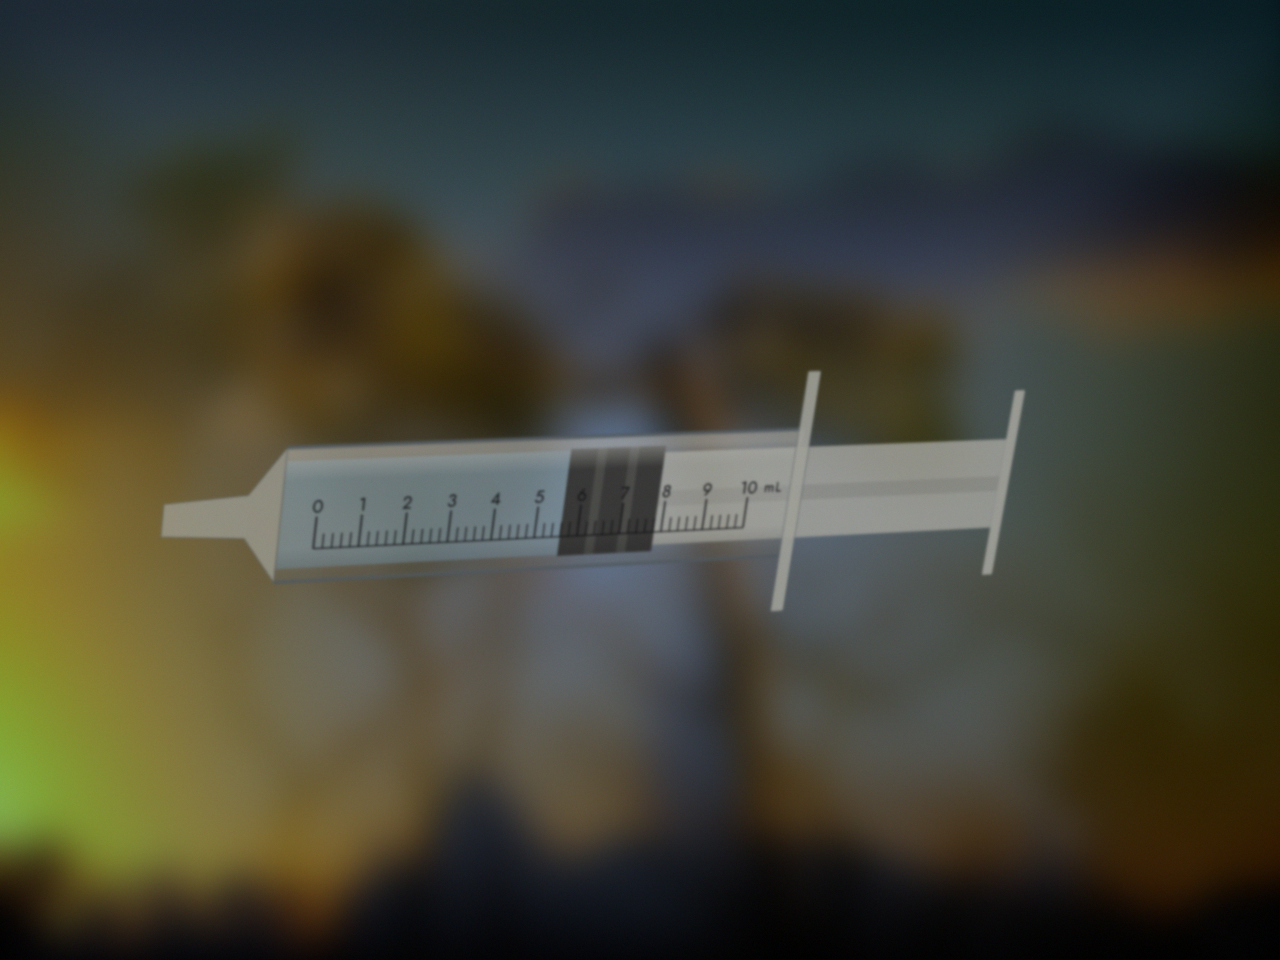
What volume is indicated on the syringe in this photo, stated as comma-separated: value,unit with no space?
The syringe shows 5.6,mL
